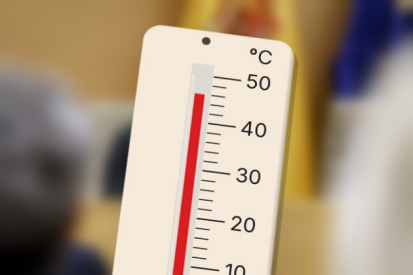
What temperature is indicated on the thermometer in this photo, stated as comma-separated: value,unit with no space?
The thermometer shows 46,°C
